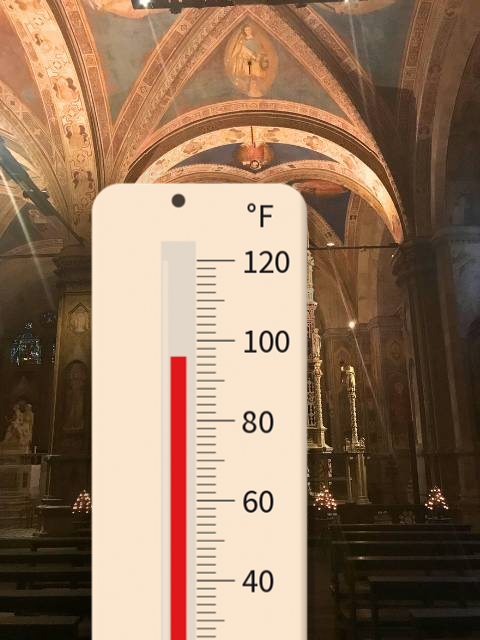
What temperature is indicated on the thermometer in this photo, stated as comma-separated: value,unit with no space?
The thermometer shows 96,°F
